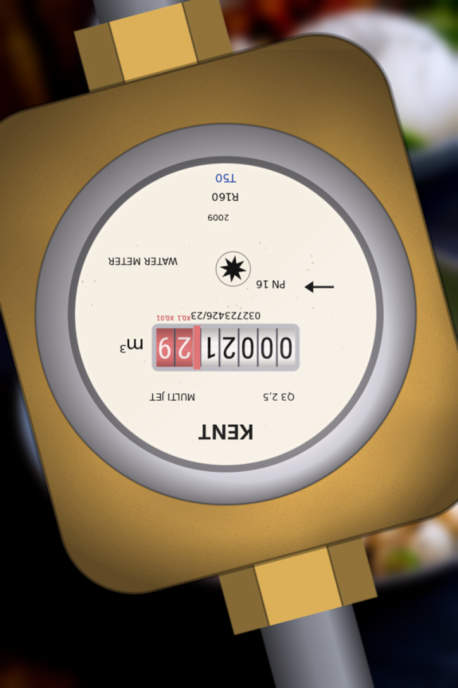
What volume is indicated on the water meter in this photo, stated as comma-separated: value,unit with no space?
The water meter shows 21.29,m³
